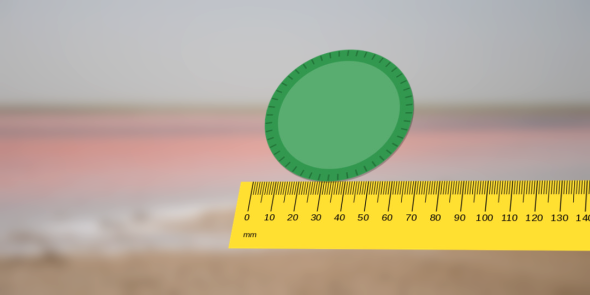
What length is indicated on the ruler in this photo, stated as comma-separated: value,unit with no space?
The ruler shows 65,mm
